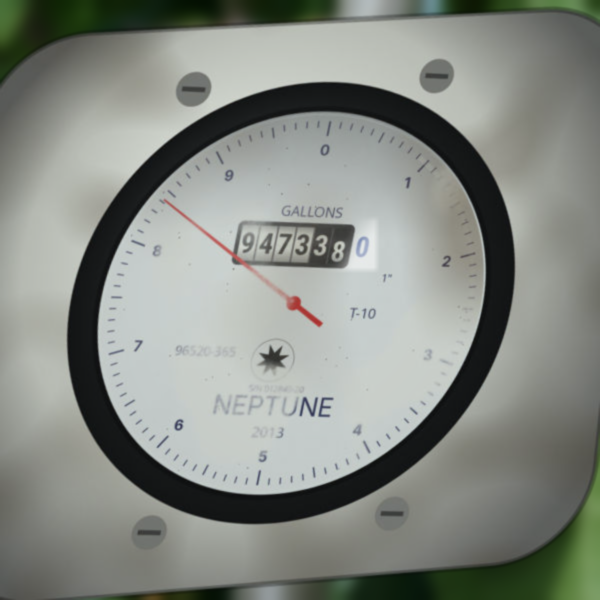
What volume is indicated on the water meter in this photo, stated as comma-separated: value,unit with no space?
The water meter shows 9473378.4,gal
